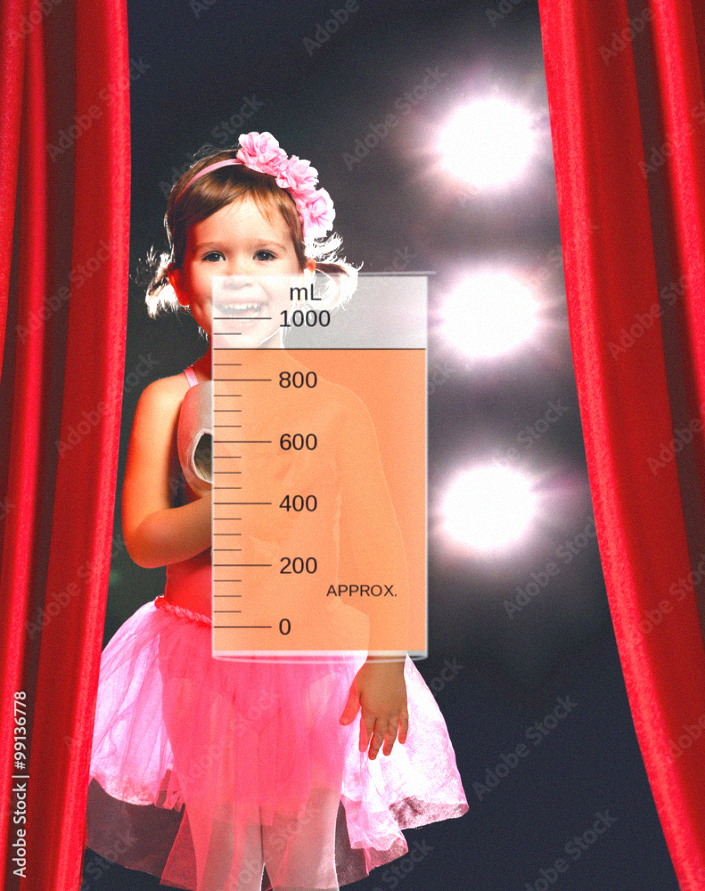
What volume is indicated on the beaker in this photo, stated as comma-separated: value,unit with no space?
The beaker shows 900,mL
